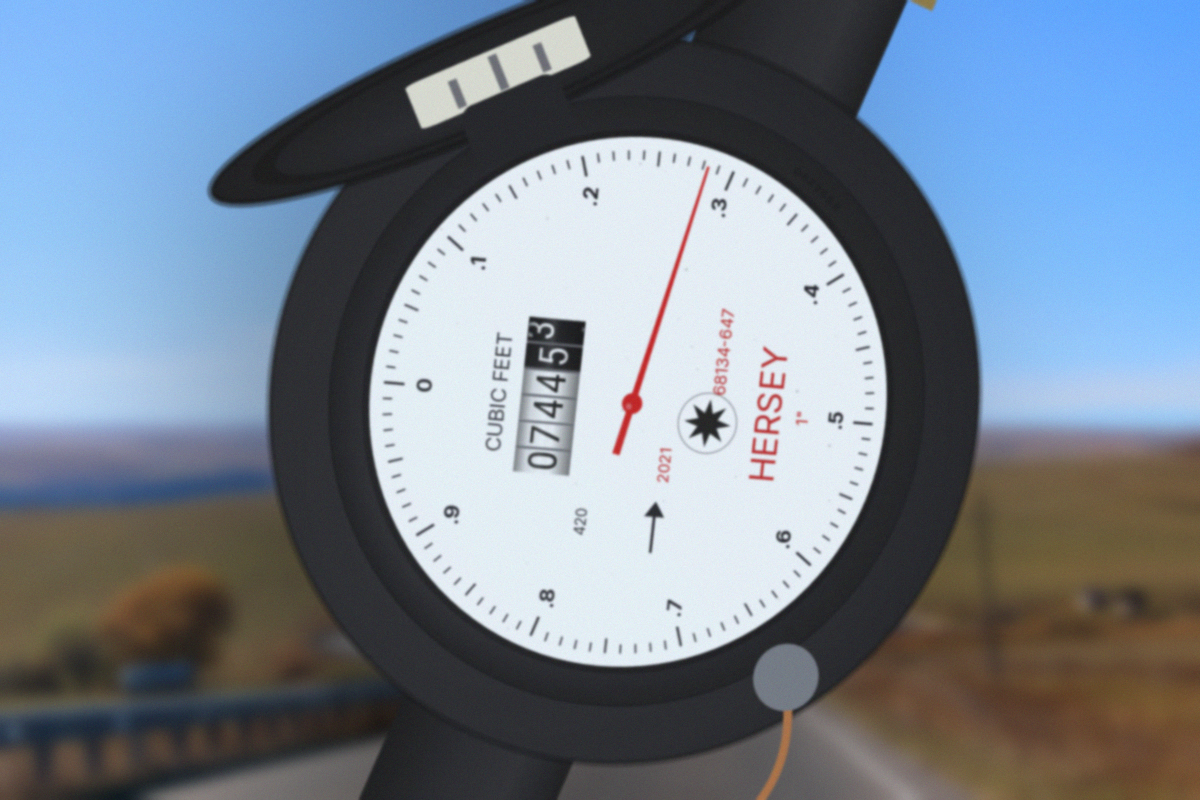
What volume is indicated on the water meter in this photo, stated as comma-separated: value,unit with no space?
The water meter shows 74453.28,ft³
